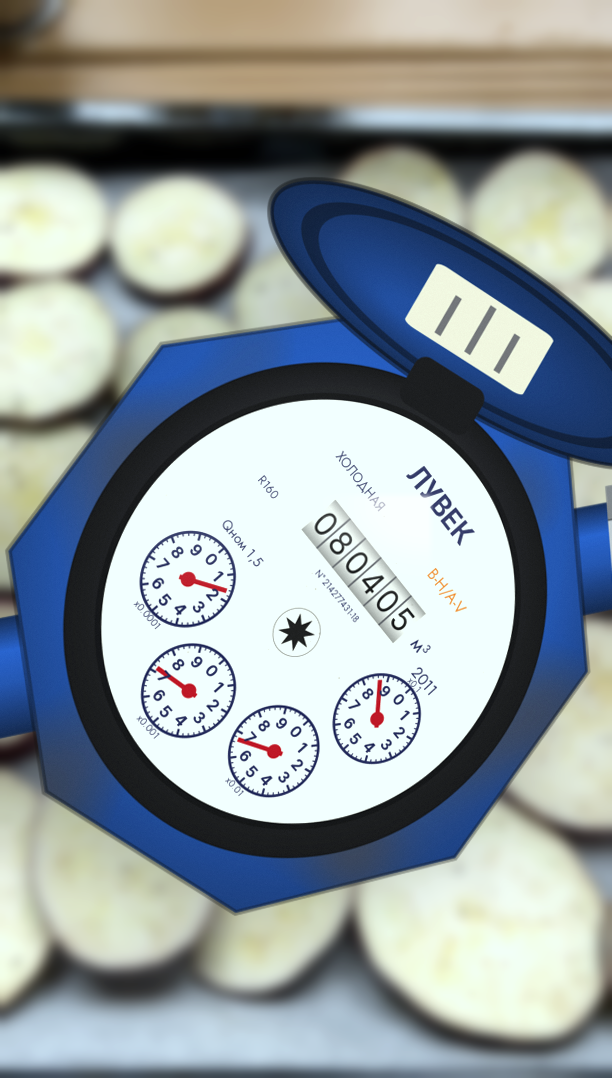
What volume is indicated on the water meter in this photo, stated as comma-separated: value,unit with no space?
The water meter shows 80405.8671,m³
